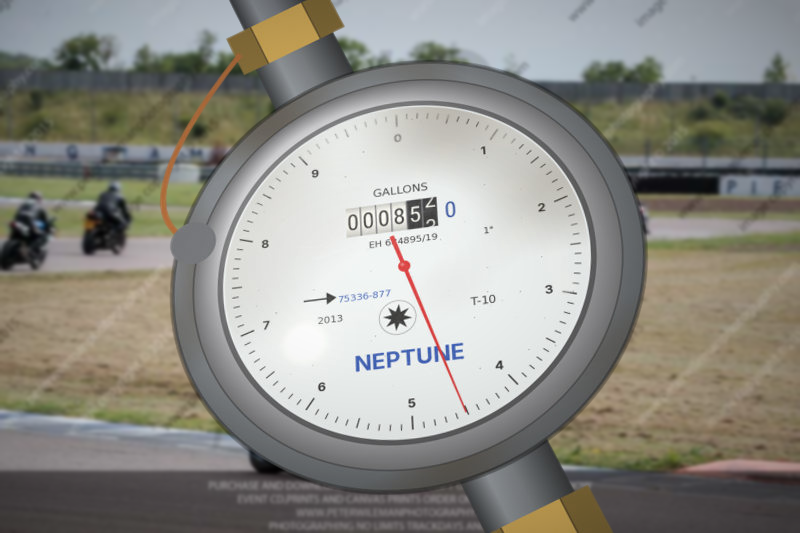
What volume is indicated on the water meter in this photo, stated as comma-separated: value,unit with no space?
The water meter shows 8524.5,gal
